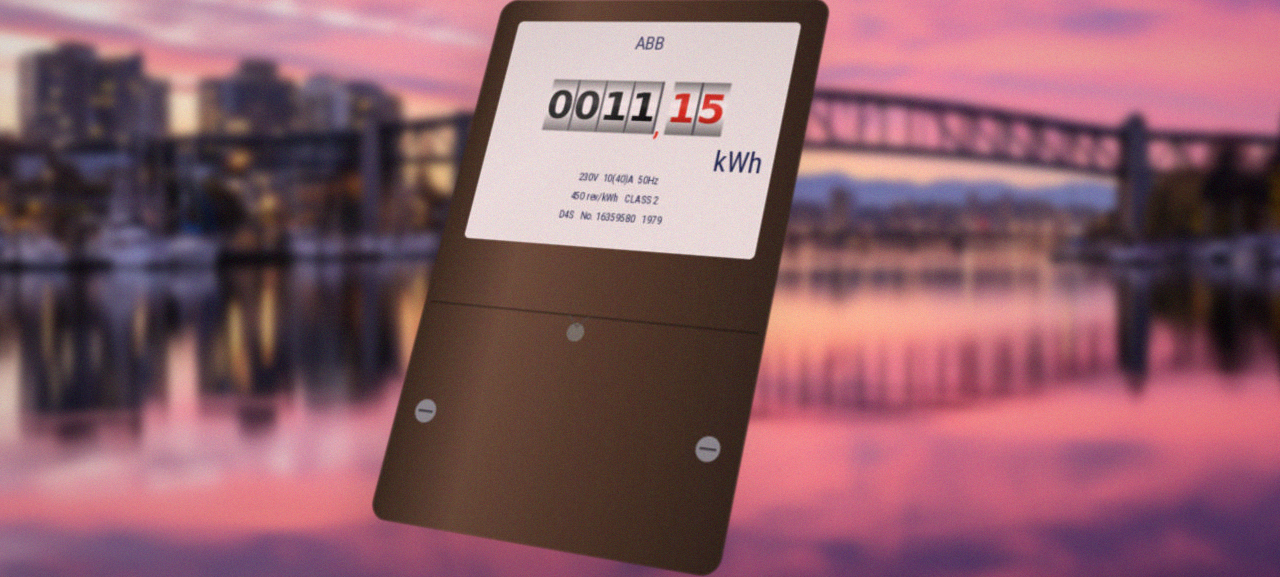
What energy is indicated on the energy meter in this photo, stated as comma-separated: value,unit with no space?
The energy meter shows 11.15,kWh
